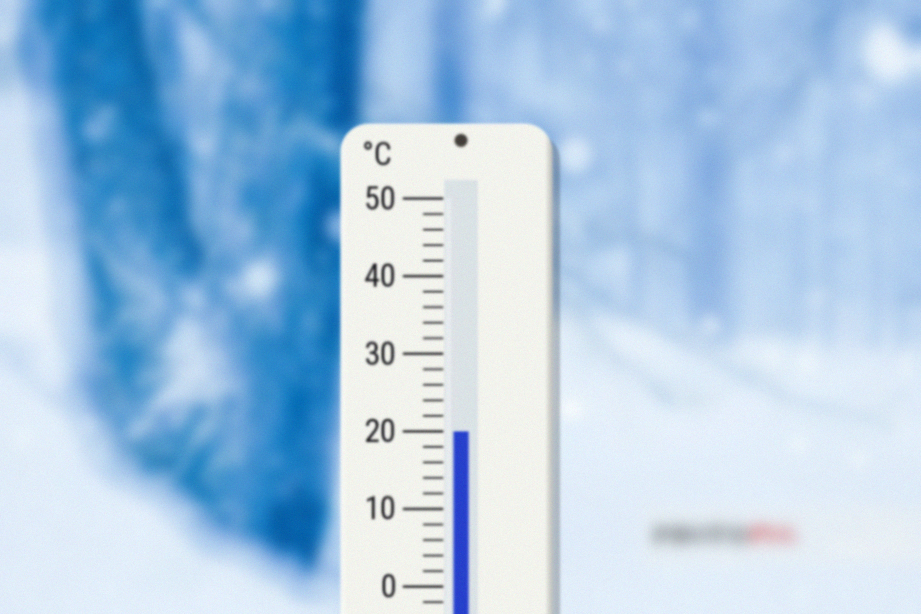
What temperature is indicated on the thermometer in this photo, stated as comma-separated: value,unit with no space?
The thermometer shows 20,°C
